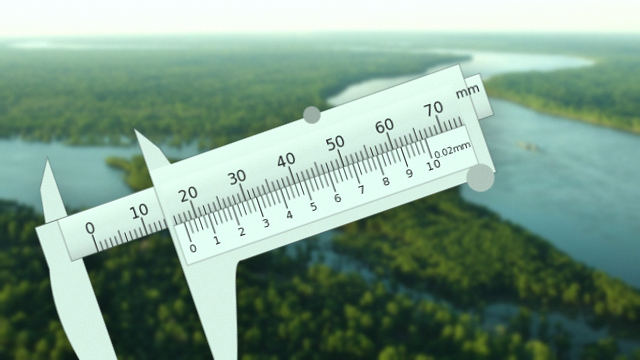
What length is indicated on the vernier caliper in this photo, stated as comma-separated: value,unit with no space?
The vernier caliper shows 17.5,mm
